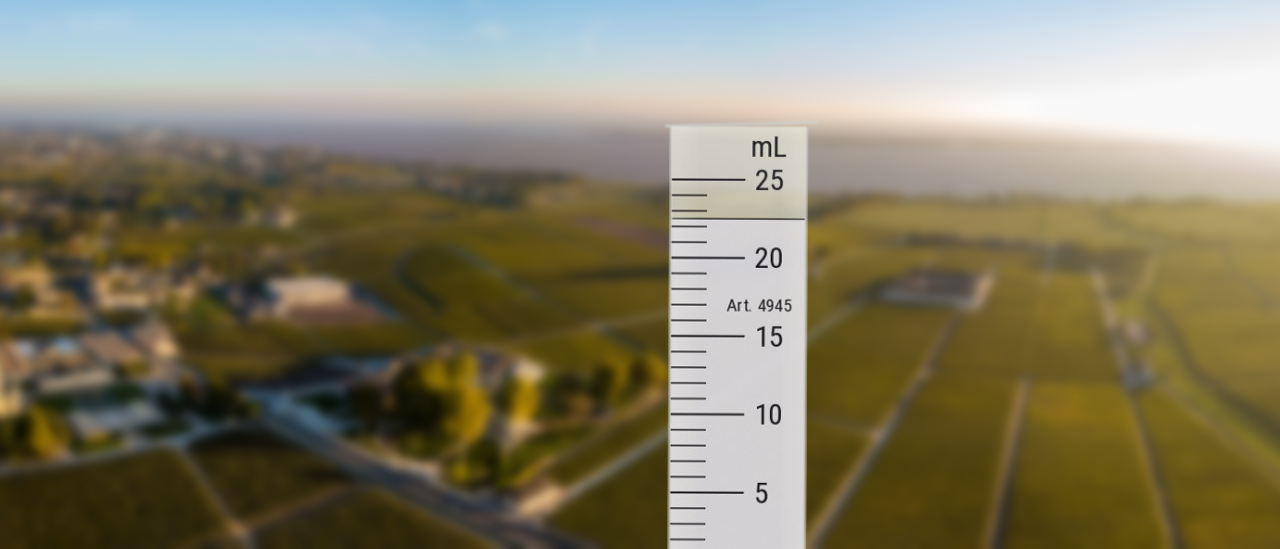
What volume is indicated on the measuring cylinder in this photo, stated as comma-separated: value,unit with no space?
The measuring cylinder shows 22.5,mL
